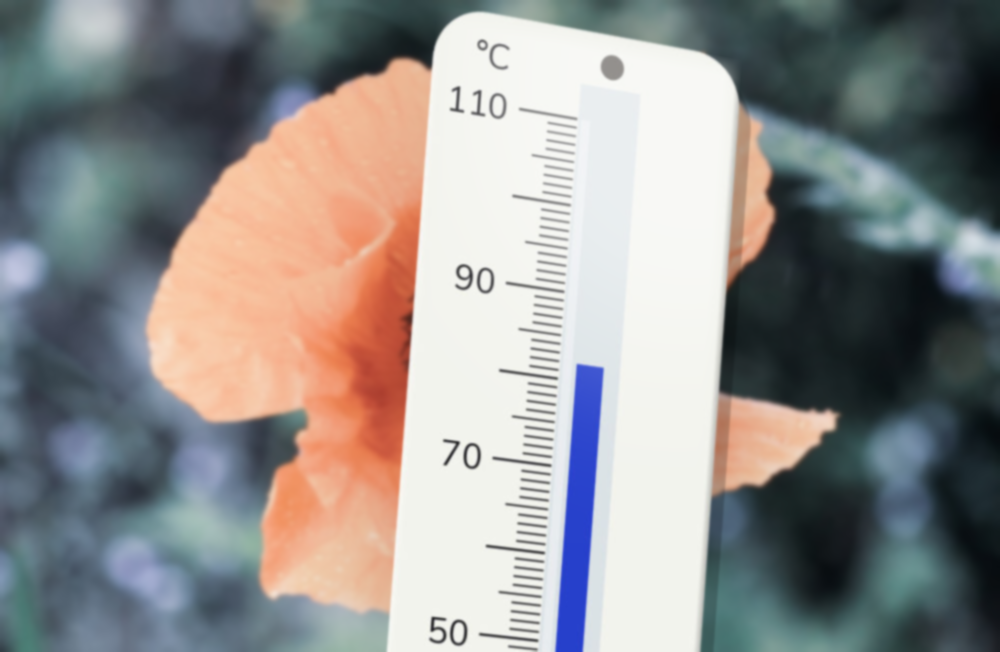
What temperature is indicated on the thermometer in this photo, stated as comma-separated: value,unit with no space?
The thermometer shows 82,°C
